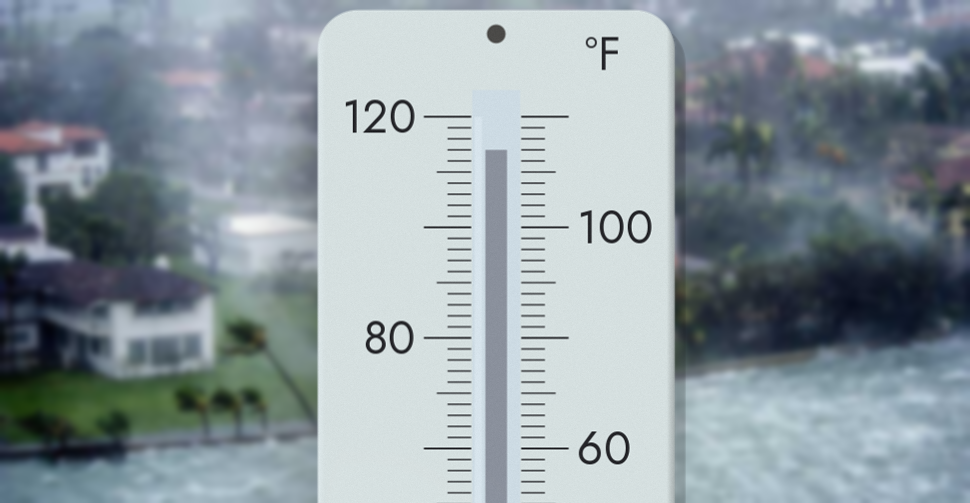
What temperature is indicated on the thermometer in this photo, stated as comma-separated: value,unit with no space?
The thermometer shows 114,°F
